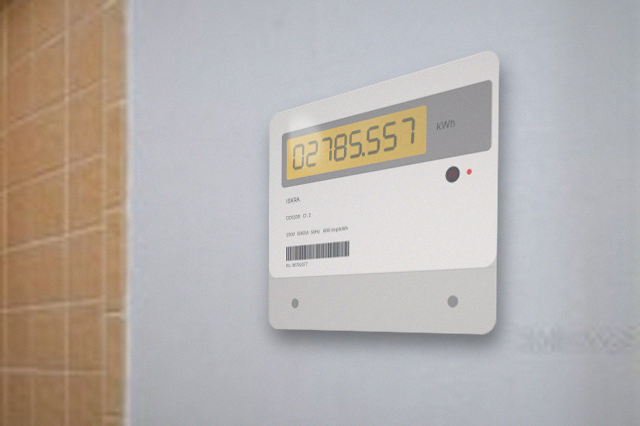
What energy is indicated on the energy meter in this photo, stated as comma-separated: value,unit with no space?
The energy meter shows 2785.557,kWh
